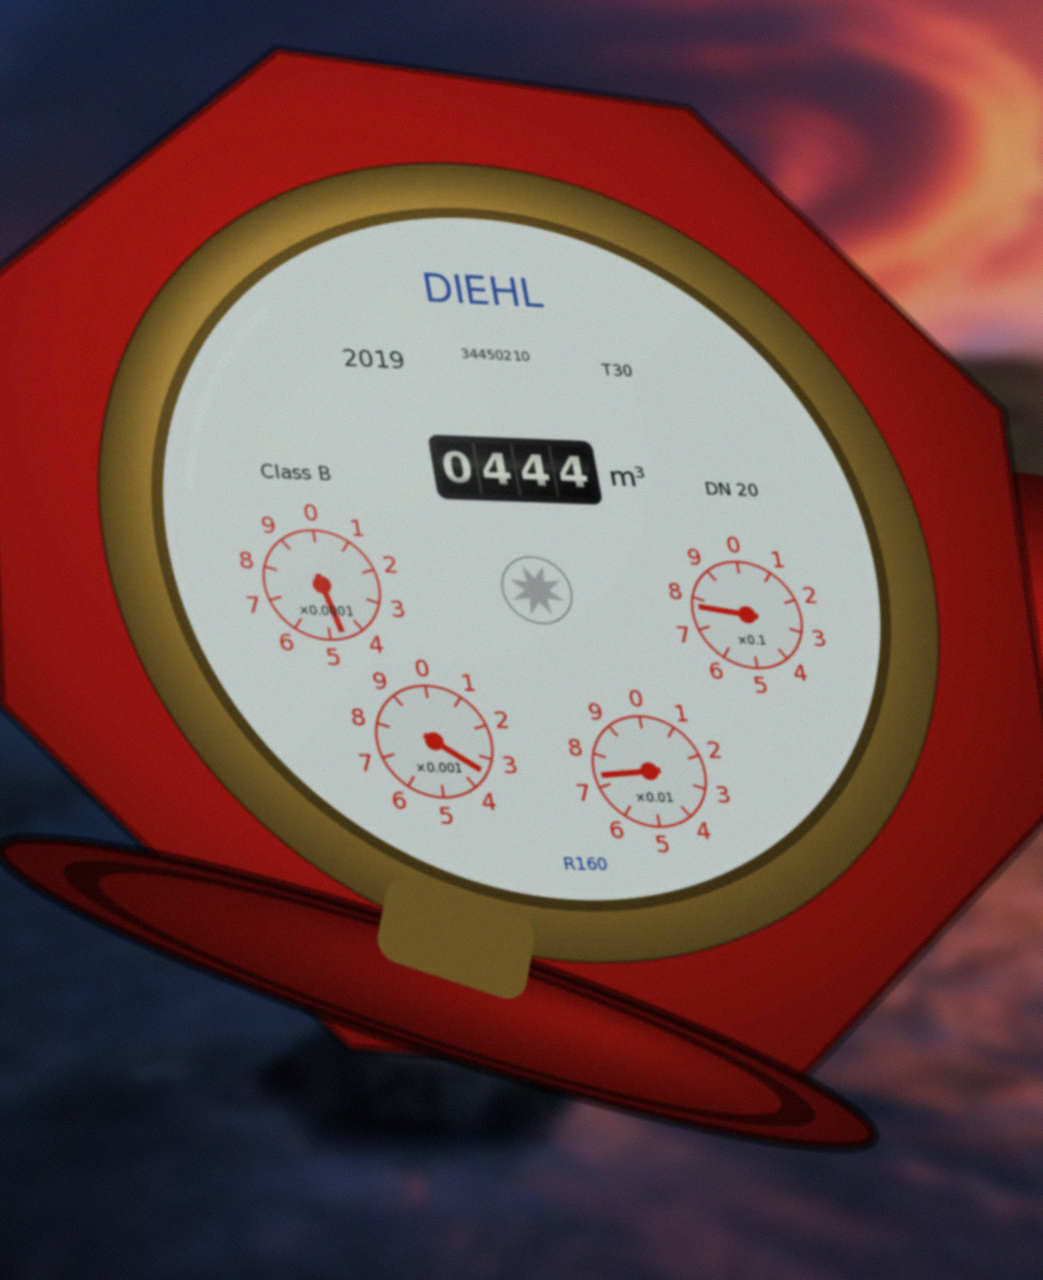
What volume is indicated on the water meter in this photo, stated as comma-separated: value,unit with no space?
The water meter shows 444.7734,m³
